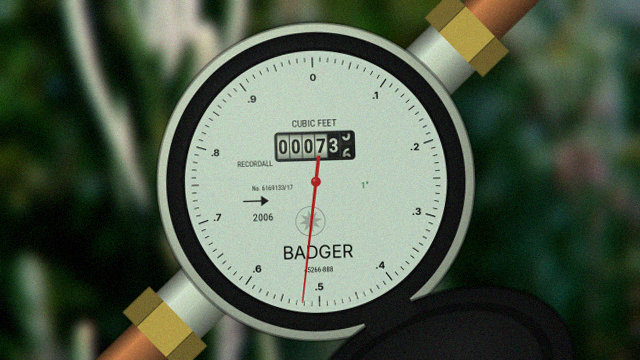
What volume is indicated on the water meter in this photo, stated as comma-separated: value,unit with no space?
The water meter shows 735.52,ft³
